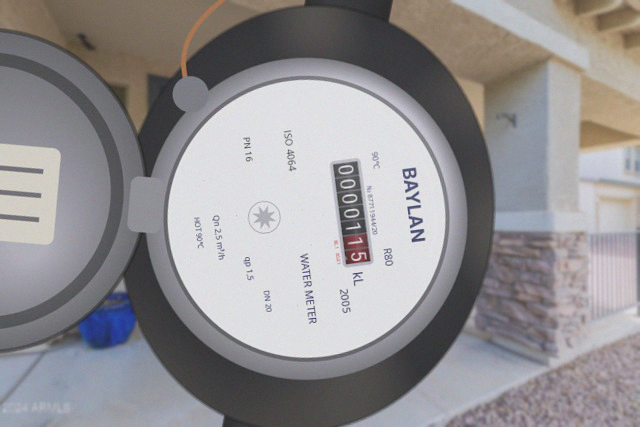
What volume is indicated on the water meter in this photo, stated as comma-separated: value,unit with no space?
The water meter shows 1.15,kL
